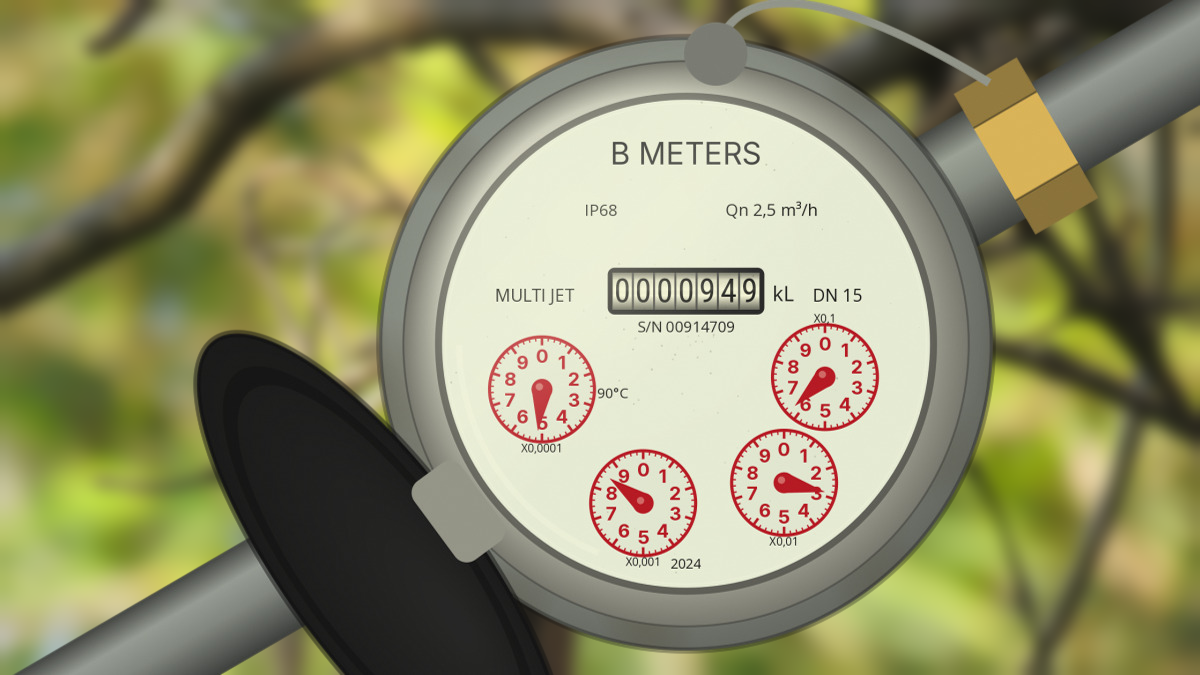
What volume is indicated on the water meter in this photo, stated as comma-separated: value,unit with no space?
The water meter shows 949.6285,kL
